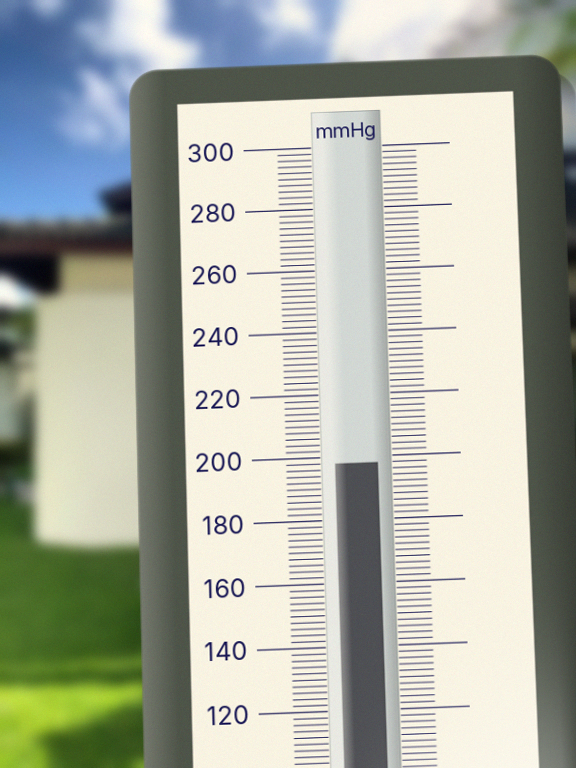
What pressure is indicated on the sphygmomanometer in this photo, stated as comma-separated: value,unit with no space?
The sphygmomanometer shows 198,mmHg
